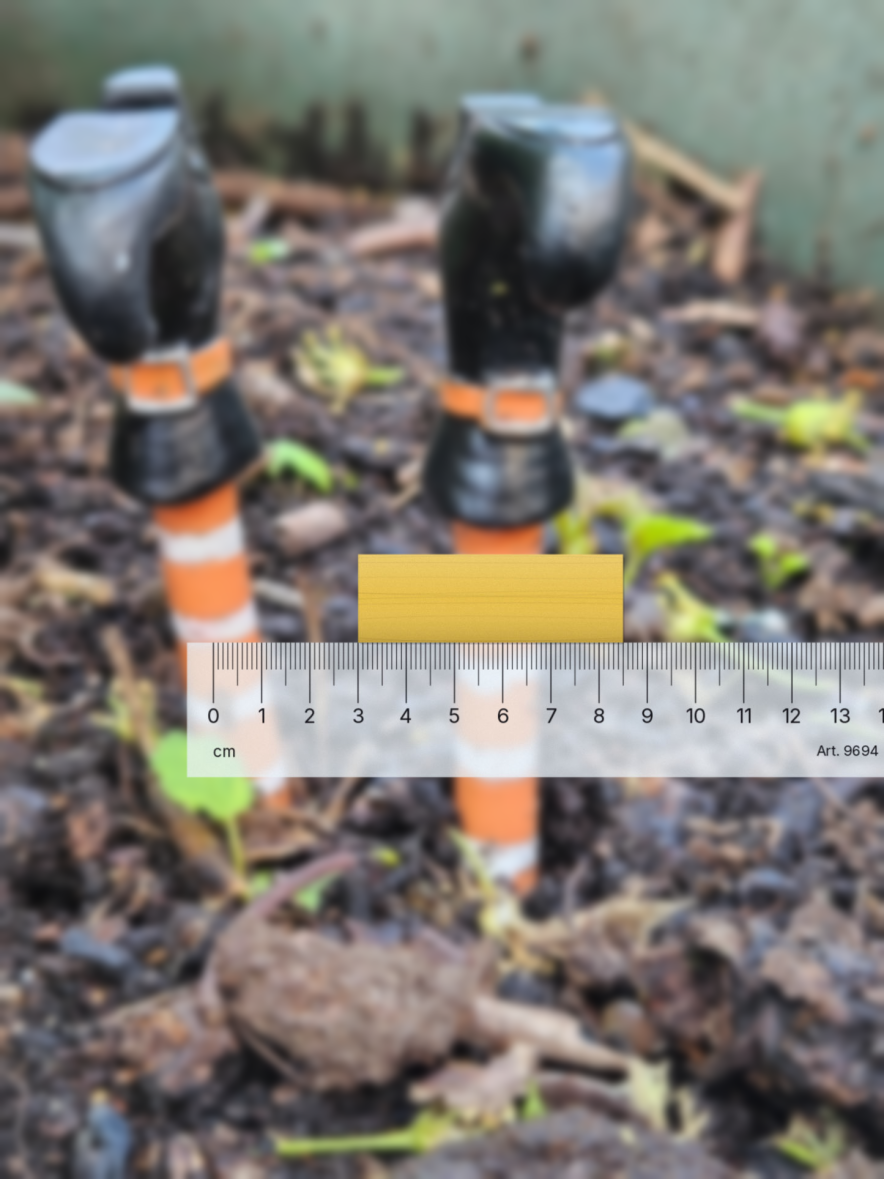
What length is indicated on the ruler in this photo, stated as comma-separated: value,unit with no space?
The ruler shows 5.5,cm
